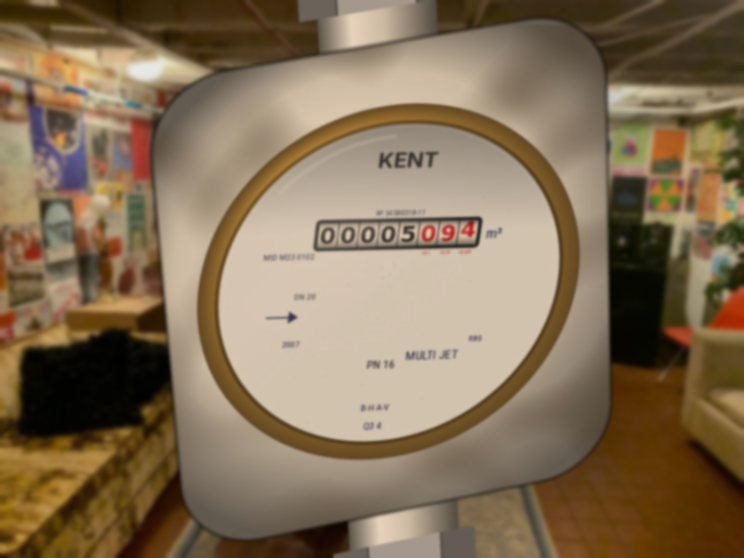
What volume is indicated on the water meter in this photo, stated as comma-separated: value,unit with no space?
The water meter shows 5.094,m³
